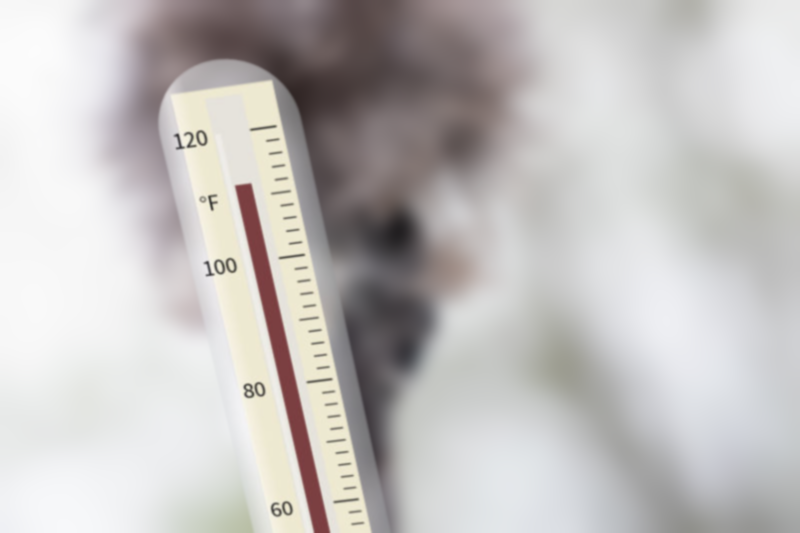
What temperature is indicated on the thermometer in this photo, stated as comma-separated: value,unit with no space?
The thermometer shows 112,°F
